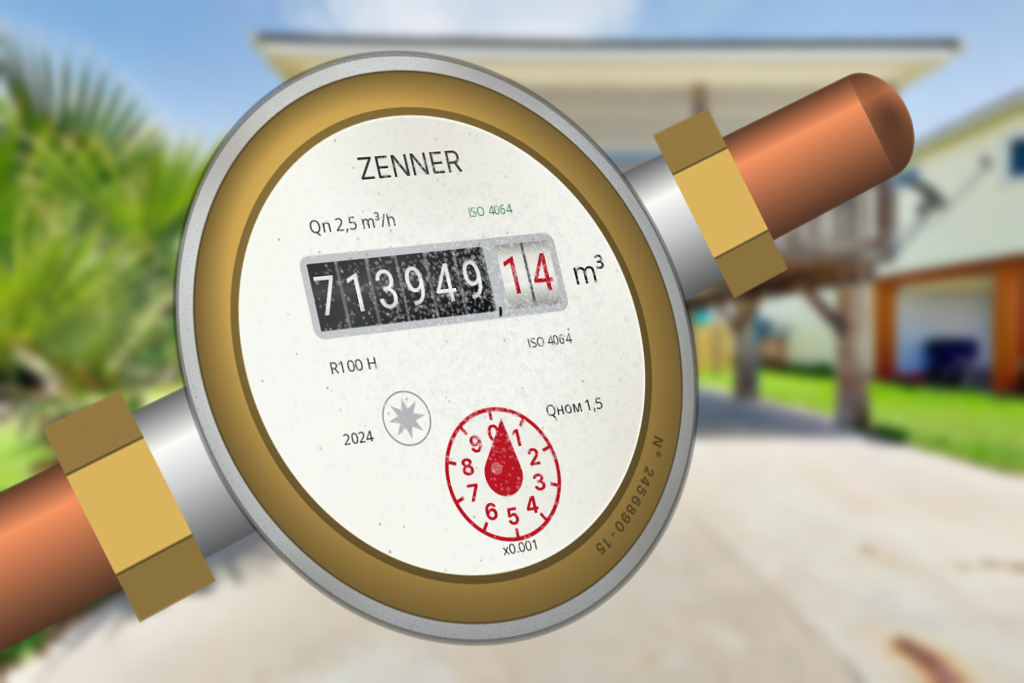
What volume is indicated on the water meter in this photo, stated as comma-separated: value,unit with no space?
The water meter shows 713949.140,m³
